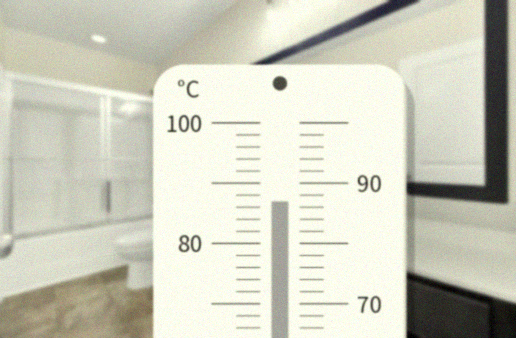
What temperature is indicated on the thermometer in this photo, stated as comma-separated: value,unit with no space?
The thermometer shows 87,°C
